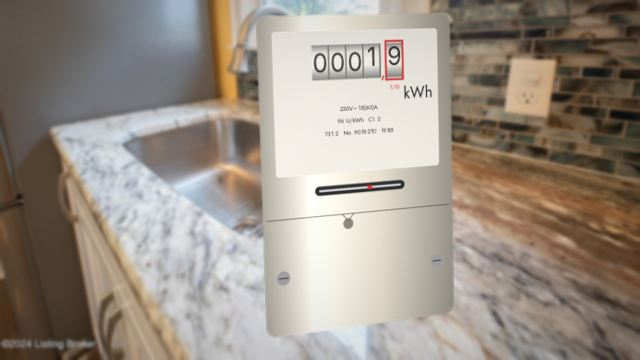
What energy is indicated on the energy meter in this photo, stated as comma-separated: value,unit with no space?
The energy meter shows 1.9,kWh
